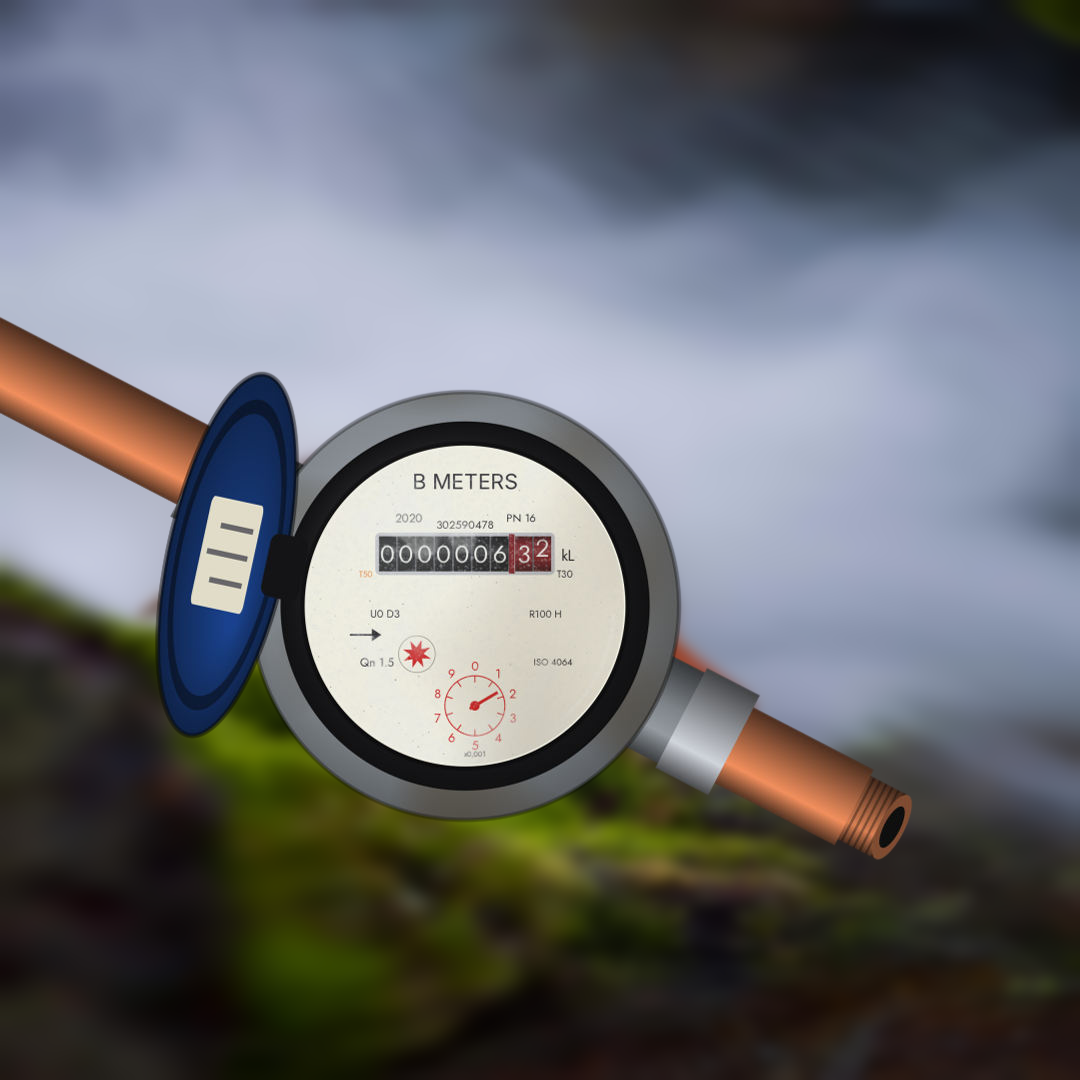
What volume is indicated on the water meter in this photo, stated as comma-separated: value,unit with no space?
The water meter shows 6.321,kL
